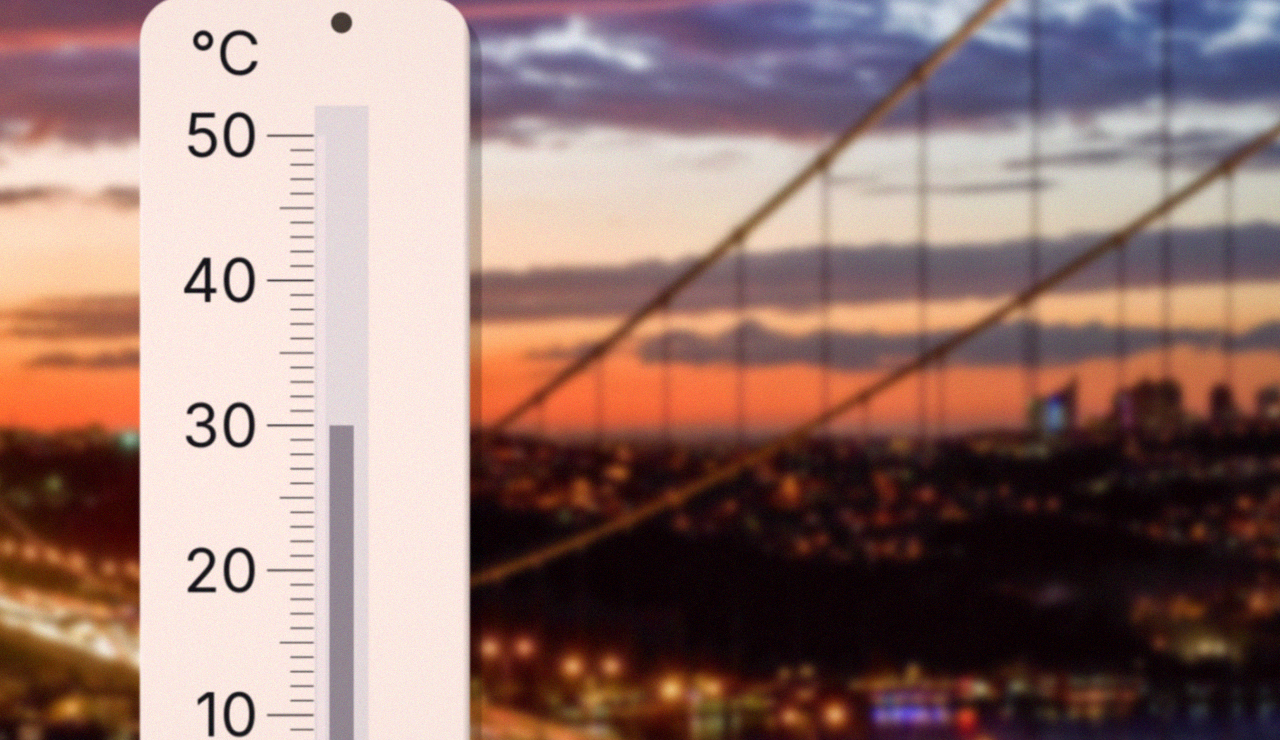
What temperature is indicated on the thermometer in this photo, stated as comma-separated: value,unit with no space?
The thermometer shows 30,°C
